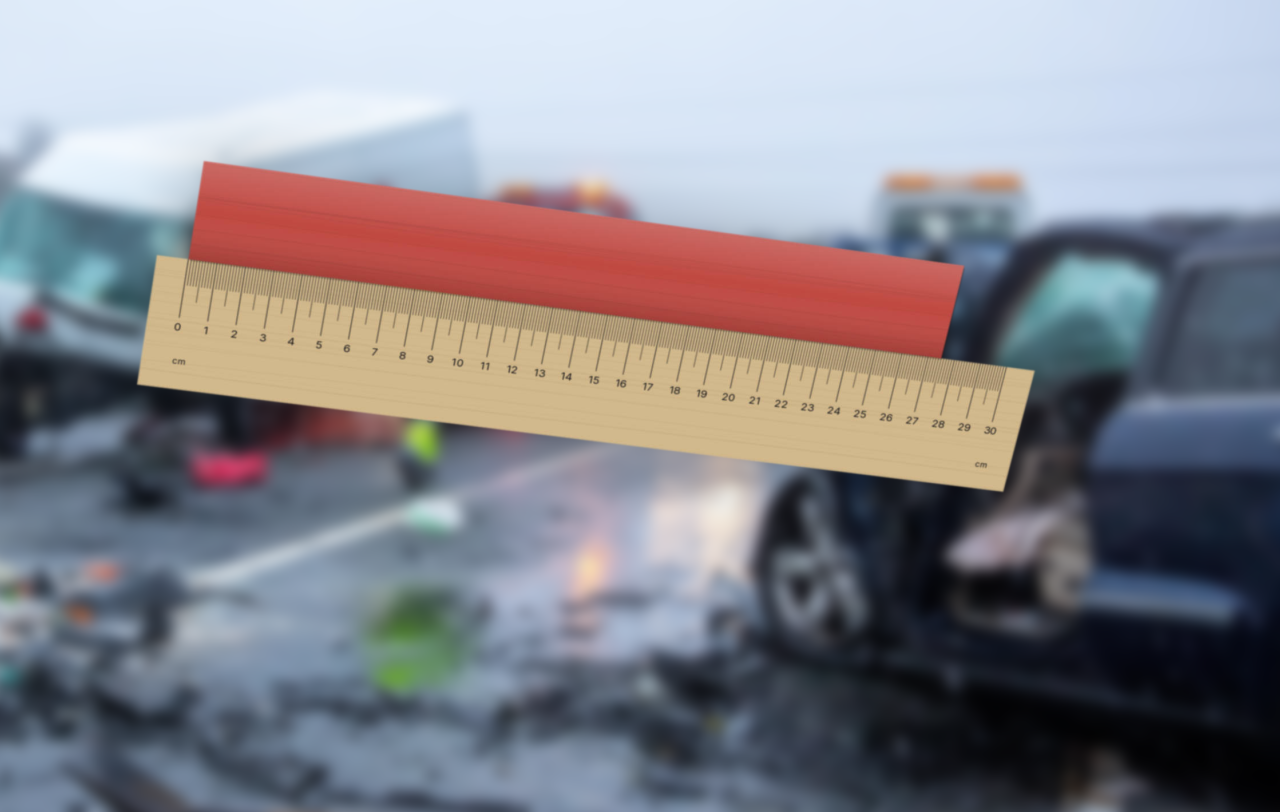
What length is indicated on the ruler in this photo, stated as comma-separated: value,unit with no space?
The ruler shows 27.5,cm
